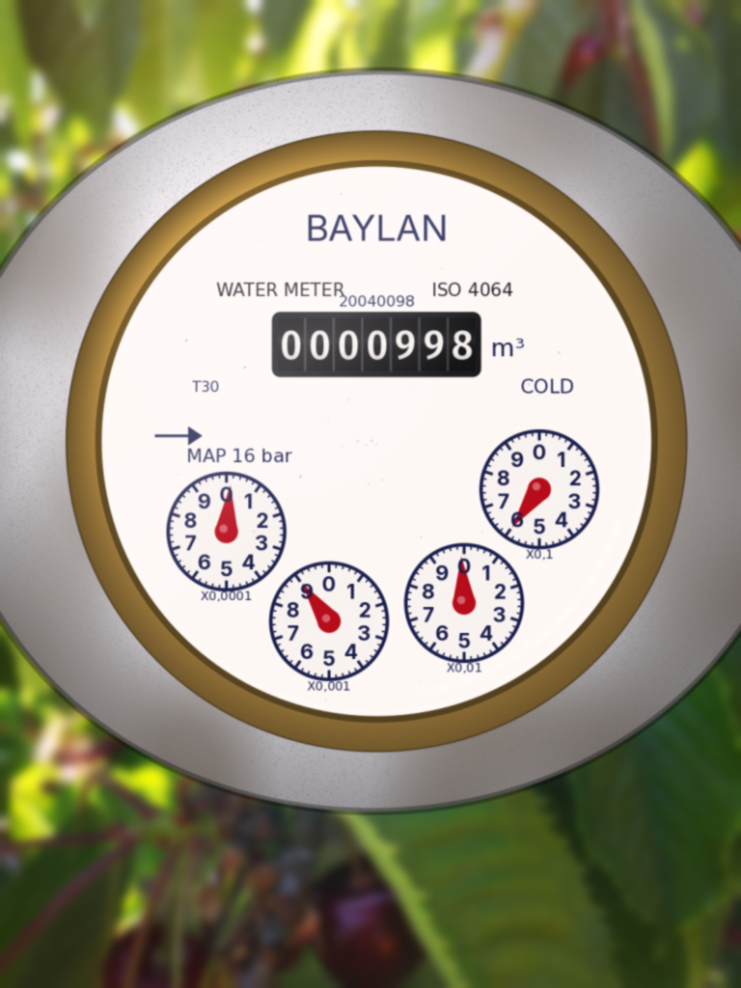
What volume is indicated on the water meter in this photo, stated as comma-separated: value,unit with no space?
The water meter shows 998.5990,m³
